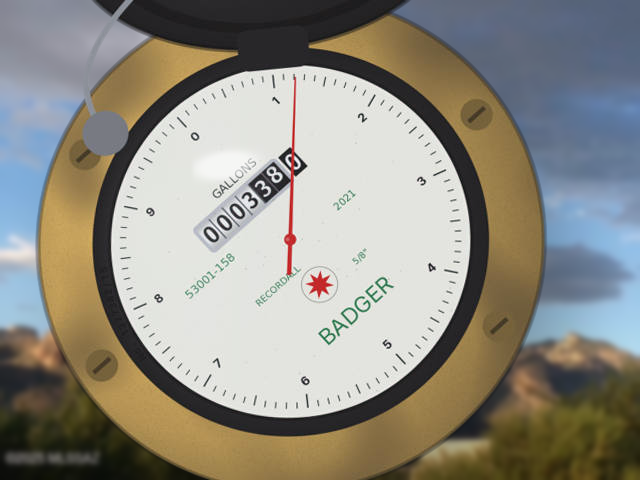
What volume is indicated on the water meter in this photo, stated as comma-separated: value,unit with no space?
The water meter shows 3381.2,gal
